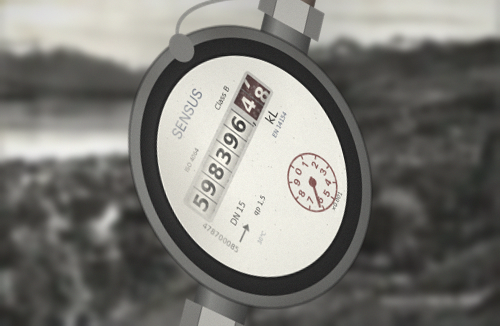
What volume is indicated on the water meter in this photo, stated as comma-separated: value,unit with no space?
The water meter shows 598396.476,kL
